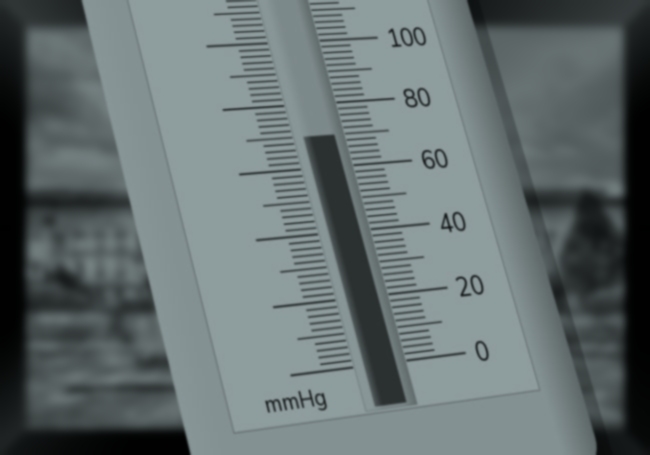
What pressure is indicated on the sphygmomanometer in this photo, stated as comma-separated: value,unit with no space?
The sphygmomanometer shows 70,mmHg
